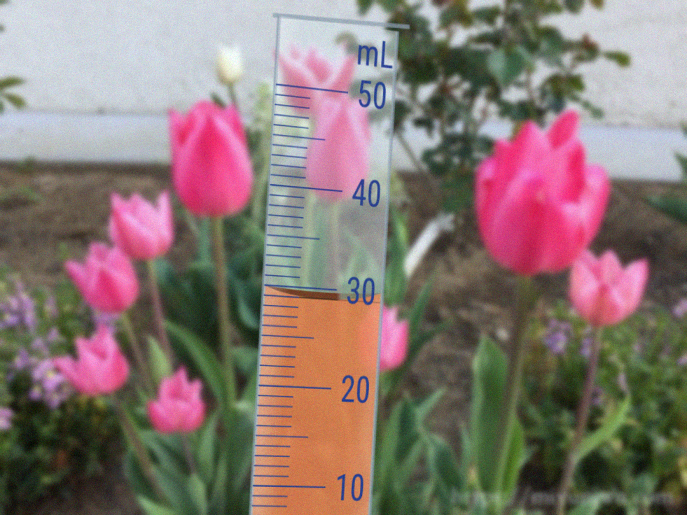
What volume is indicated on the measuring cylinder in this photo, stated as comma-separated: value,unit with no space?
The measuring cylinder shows 29,mL
